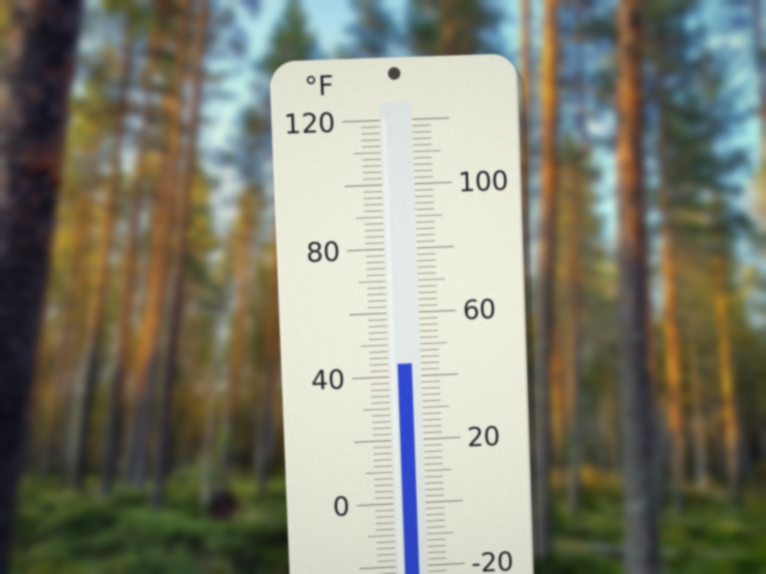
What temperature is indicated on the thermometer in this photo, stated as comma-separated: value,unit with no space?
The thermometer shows 44,°F
